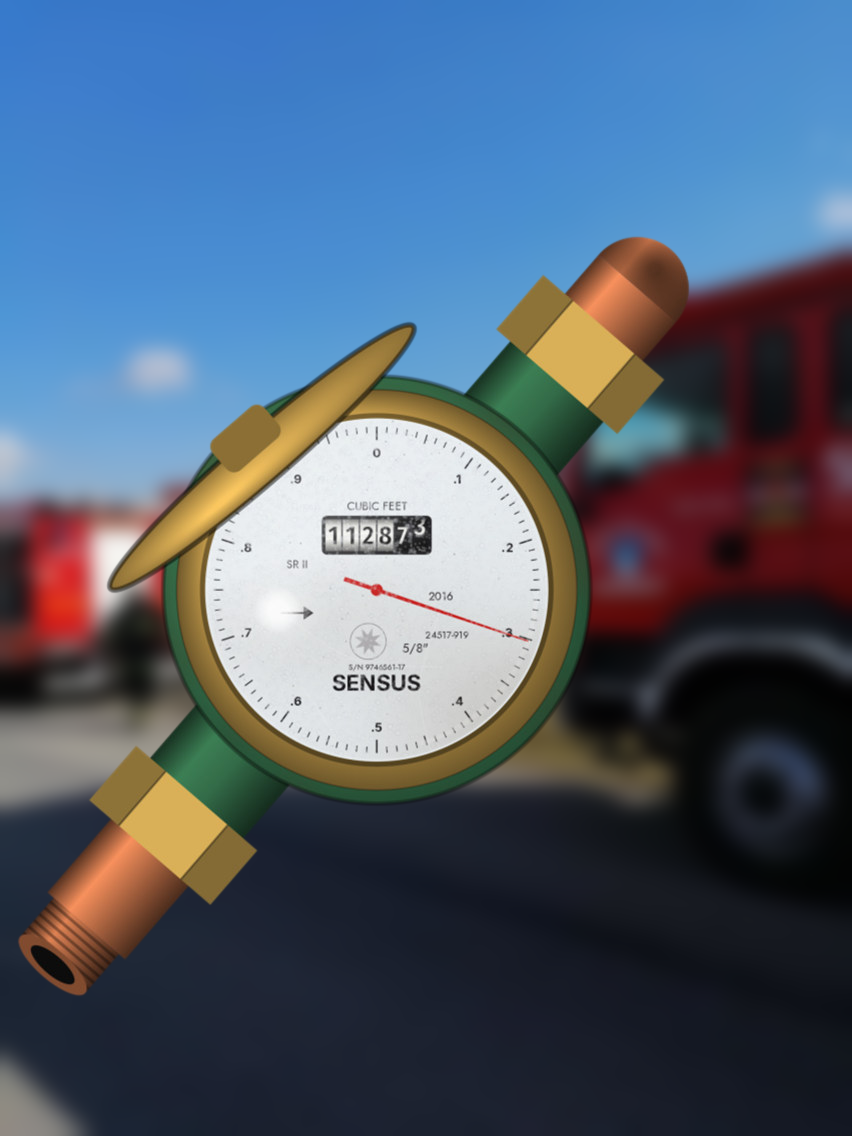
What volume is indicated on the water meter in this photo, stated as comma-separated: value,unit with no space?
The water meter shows 112873.30,ft³
